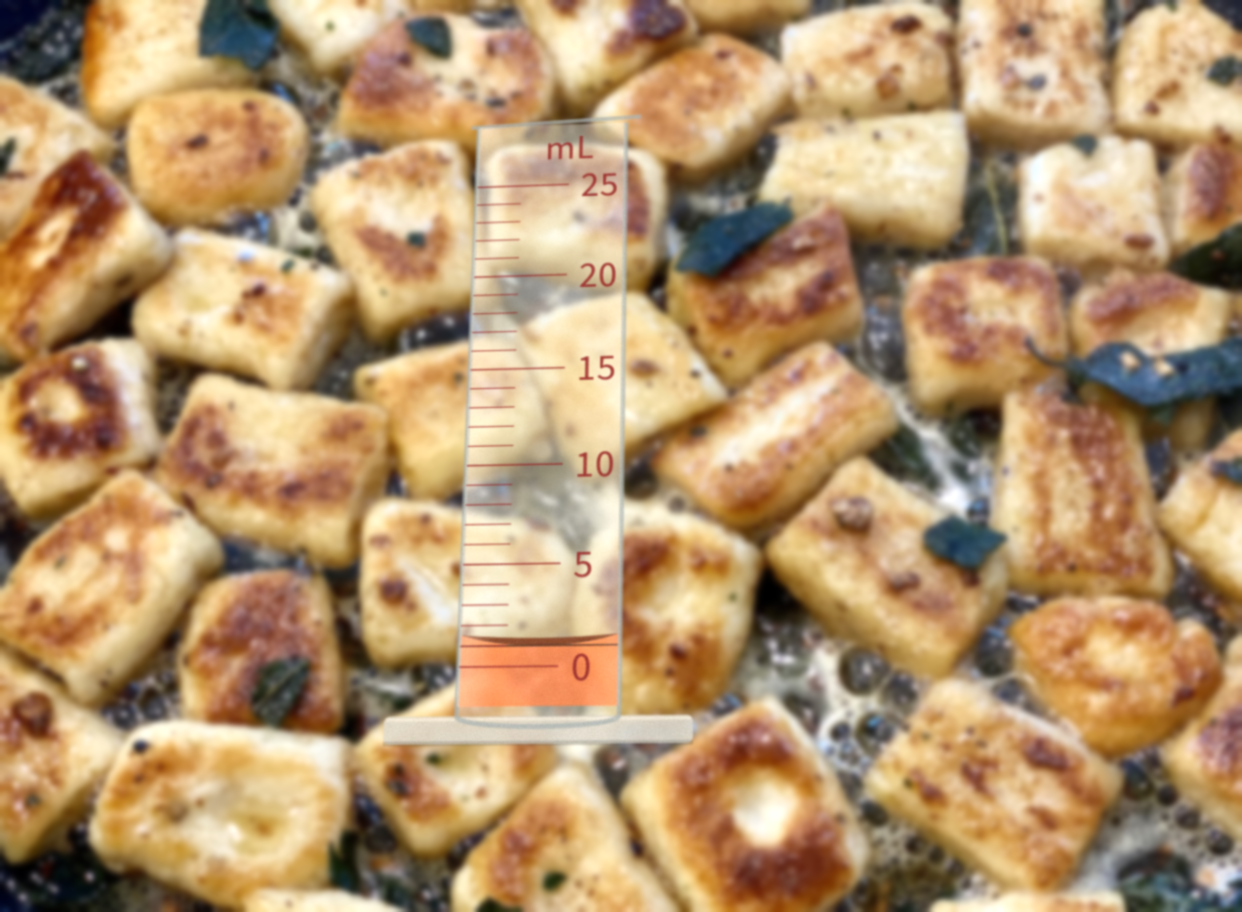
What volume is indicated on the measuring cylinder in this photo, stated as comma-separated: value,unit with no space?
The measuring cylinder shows 1,mL
